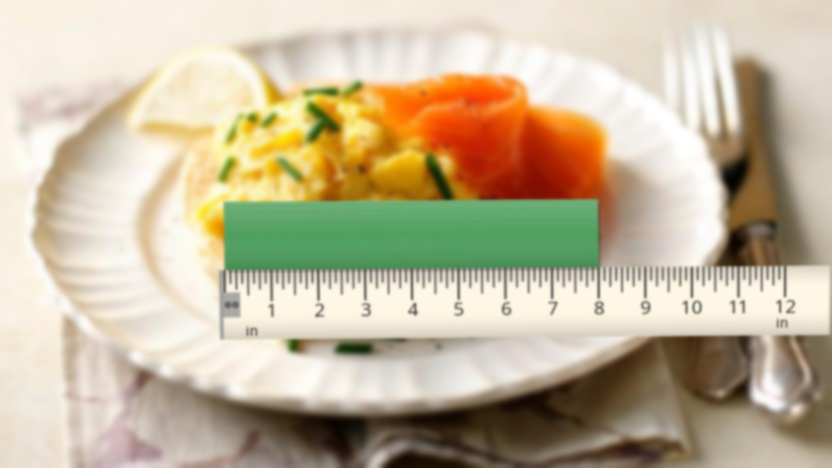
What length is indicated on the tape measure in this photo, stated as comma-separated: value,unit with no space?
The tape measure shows 8,in
